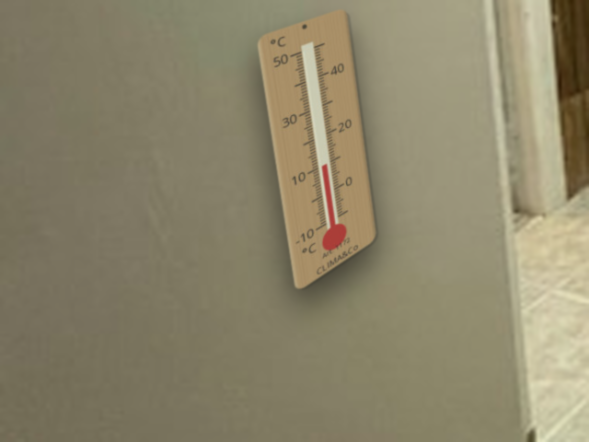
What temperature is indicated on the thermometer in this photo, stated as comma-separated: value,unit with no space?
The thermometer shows 10,°C
